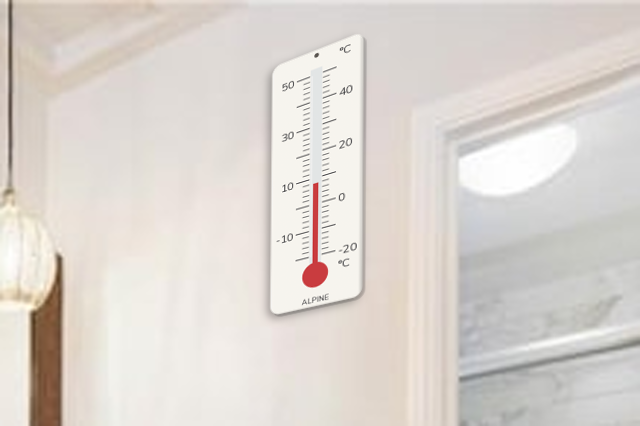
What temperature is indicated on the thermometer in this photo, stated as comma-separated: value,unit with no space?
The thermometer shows 8,°C
